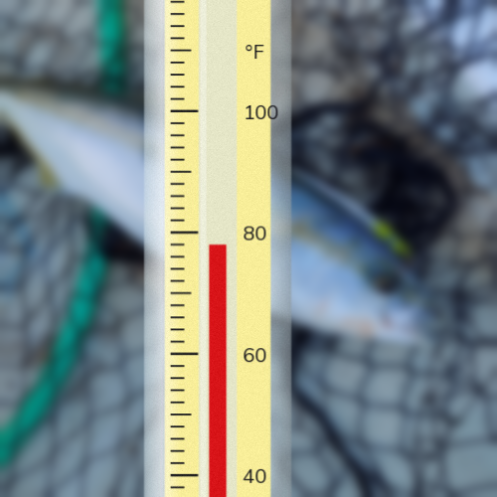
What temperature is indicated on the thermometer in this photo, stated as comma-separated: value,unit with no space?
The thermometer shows 78,°F
